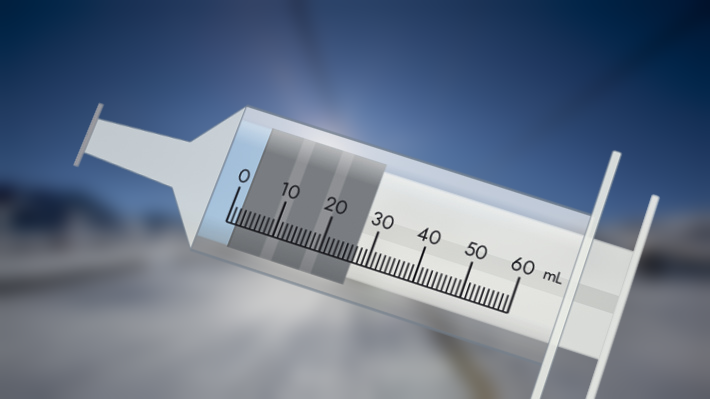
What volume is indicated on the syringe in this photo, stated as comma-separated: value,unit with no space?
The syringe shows 2,mL
